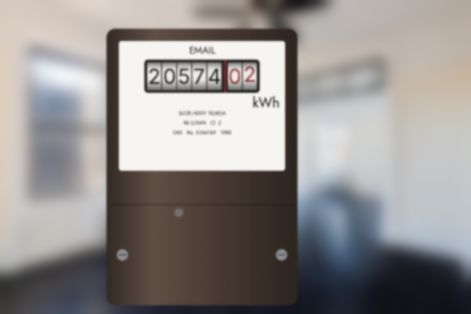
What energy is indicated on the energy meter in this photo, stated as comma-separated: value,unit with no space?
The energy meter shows 20574.02,kWh
